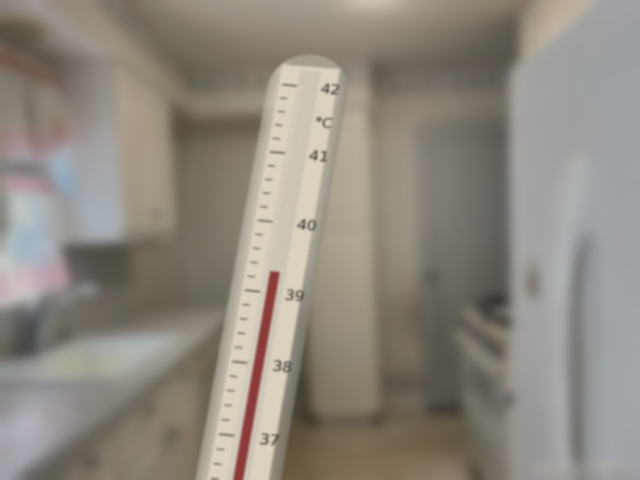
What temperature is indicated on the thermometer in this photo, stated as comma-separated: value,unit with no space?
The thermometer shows 39.3,°C
